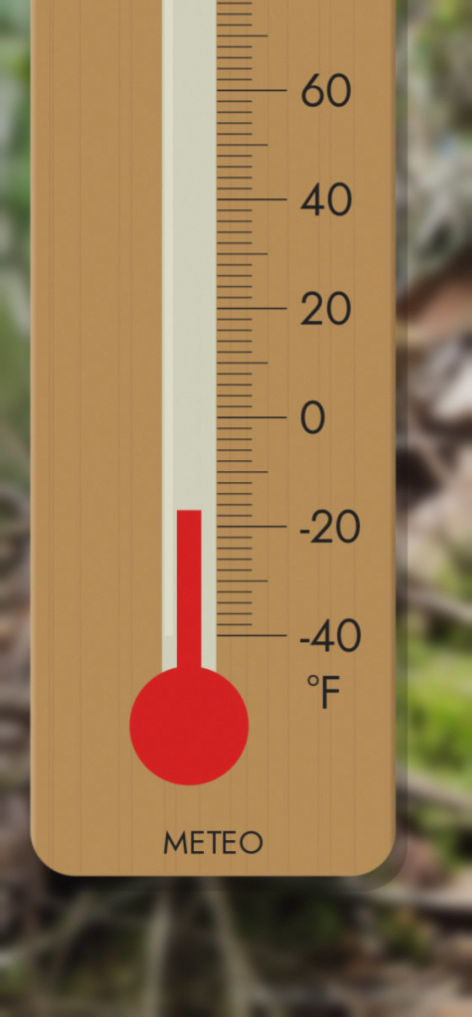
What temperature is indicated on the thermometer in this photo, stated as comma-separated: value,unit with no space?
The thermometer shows -17,°F
